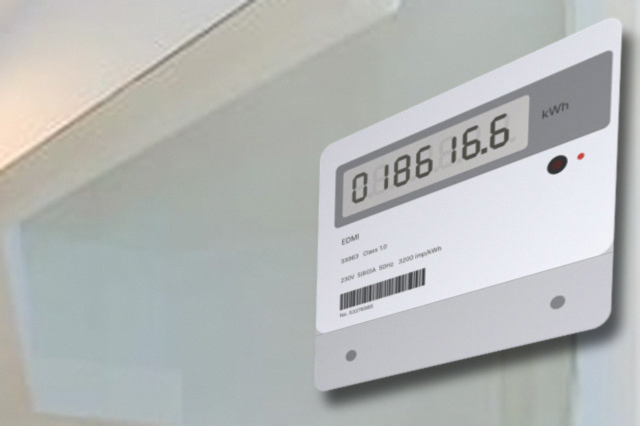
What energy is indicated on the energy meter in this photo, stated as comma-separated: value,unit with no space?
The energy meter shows 18616.6,kWh
